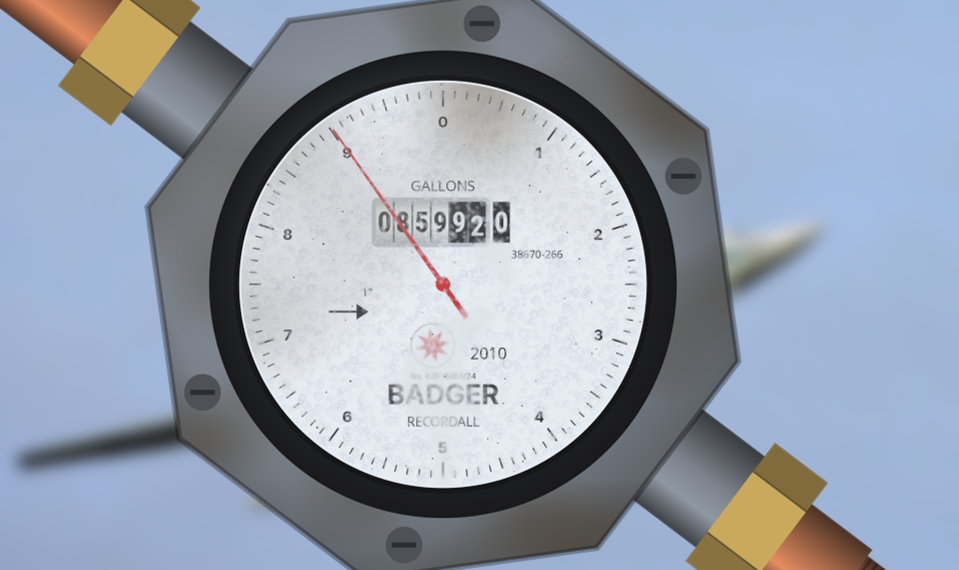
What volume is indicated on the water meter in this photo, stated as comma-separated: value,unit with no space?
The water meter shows 859919.0,gal
